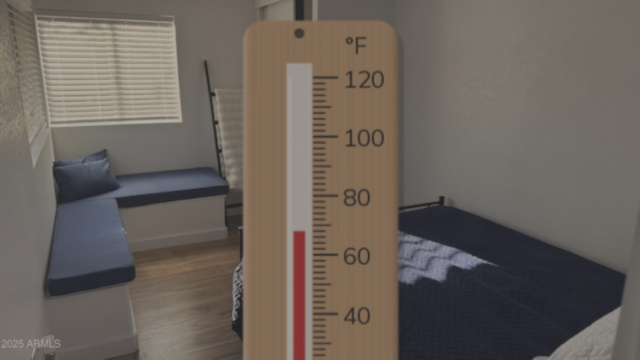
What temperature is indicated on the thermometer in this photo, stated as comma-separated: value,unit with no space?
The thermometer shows 68,°F
